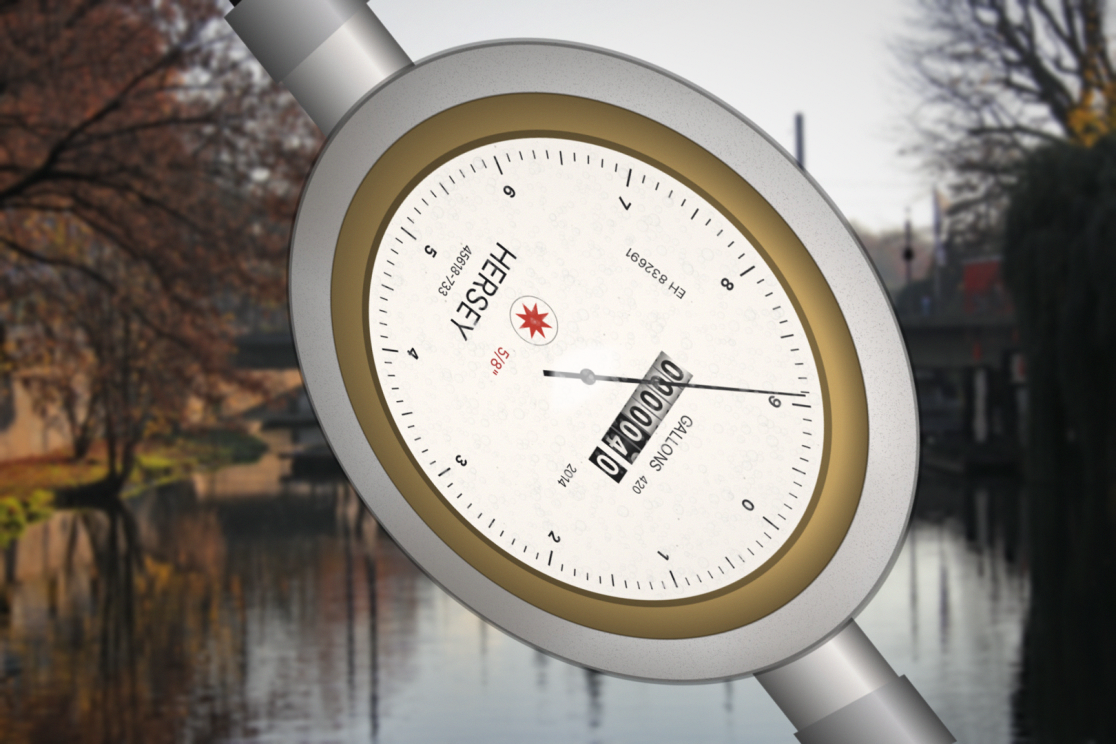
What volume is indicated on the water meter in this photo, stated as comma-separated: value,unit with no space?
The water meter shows 38.9,gal
